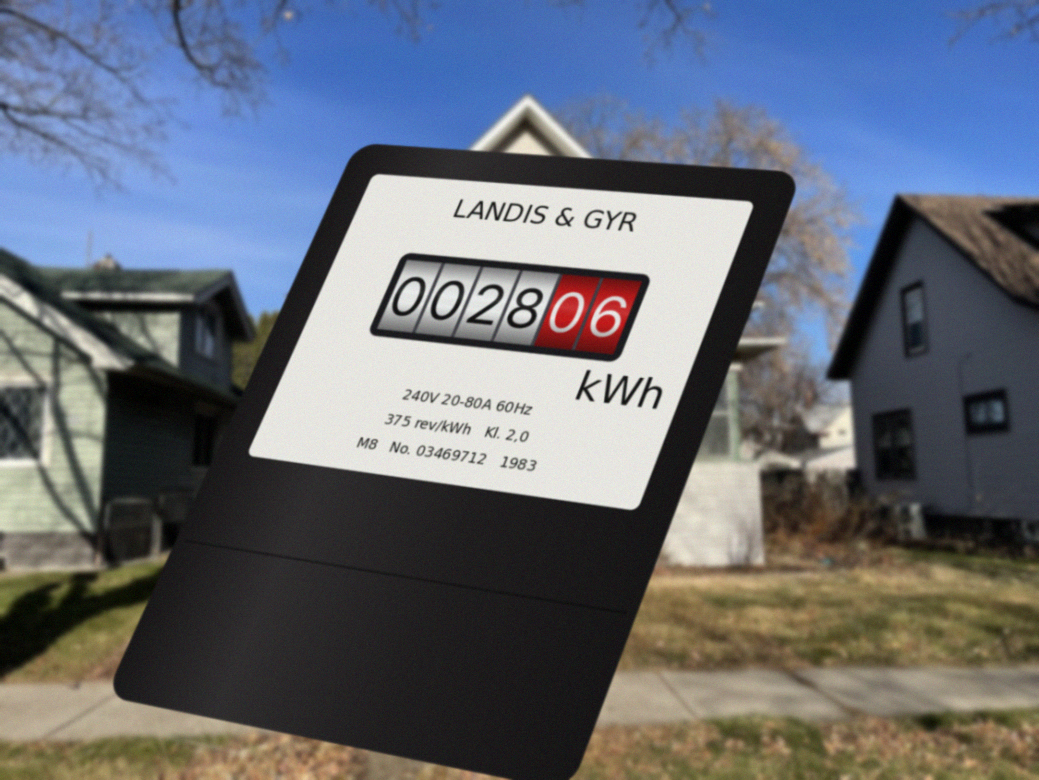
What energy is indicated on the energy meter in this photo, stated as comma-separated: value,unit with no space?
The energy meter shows 28.06,kWh
